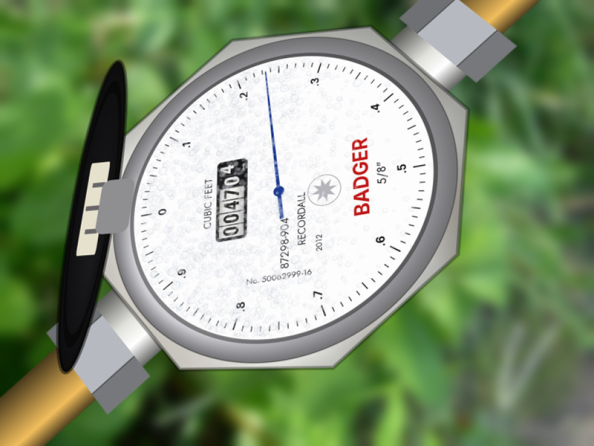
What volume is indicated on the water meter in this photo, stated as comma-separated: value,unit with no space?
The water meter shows 4704.23,ft³
